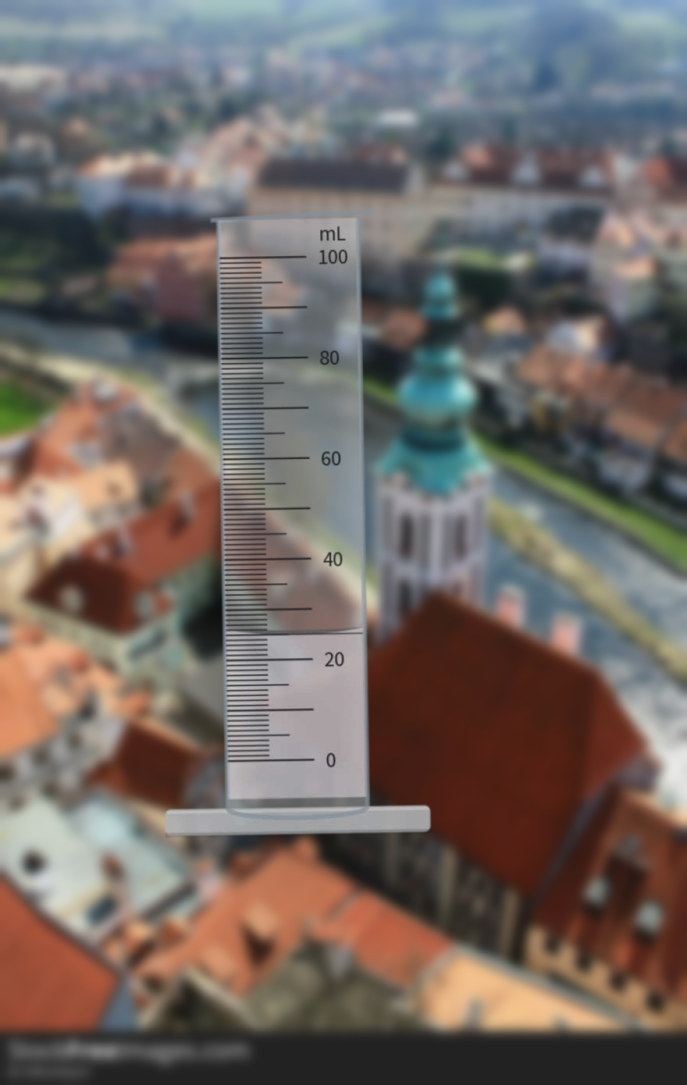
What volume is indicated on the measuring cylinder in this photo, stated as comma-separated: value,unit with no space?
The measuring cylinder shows 25,mL
